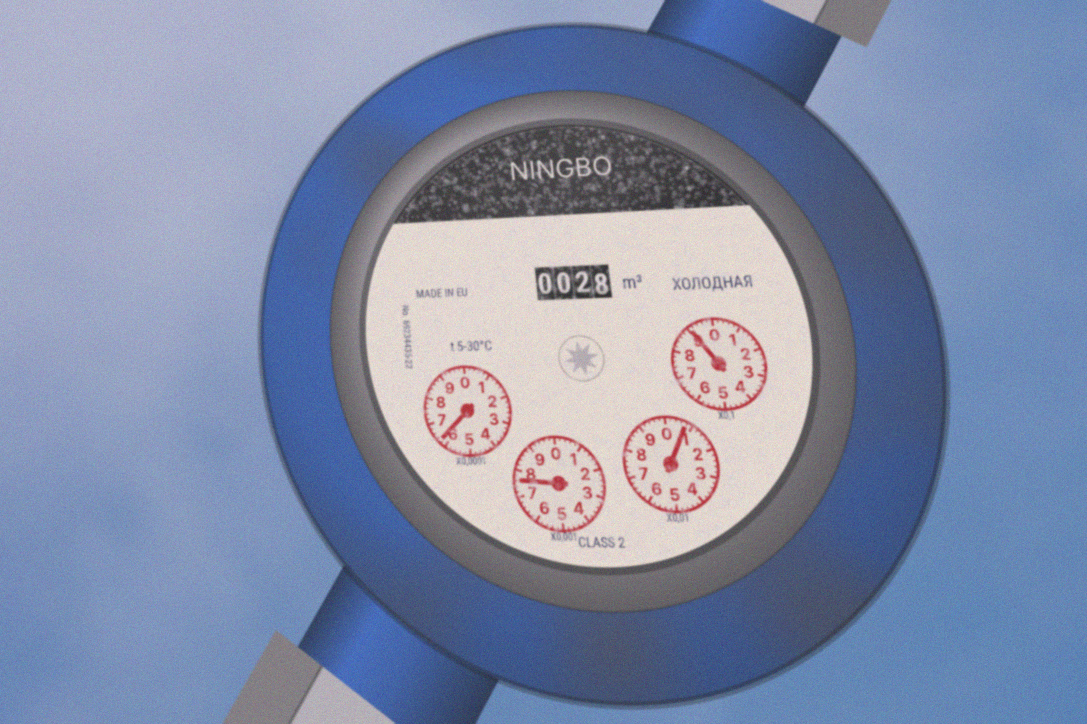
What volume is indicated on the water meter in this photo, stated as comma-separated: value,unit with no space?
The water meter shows 27.9076,m³
